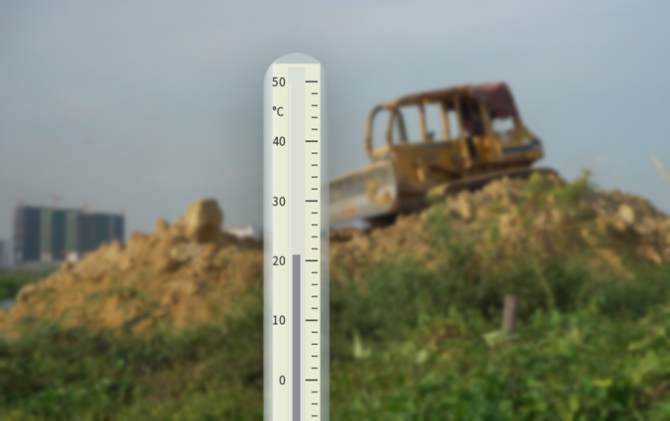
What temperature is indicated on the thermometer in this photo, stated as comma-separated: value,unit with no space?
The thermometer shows 21,°C
